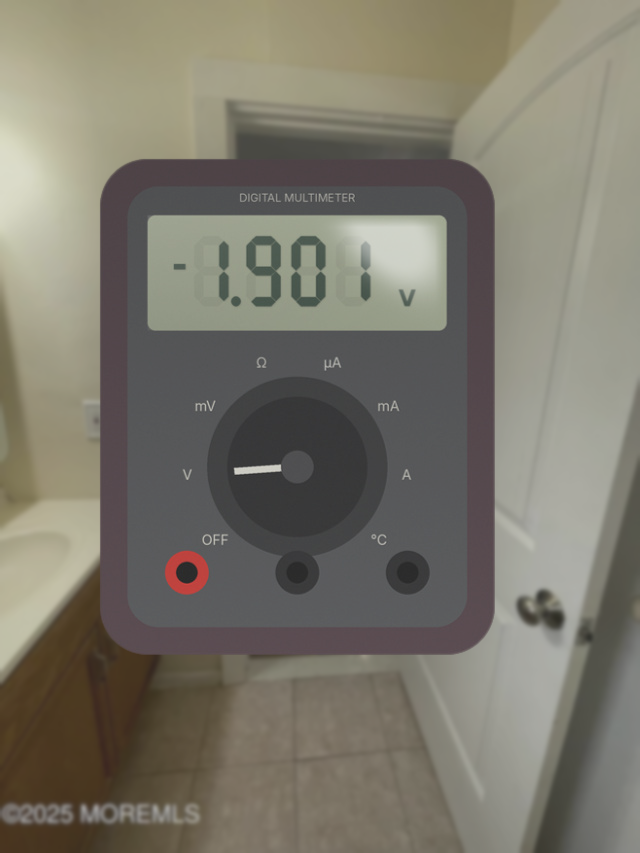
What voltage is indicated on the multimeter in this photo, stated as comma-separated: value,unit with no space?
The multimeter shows -1.901,V
